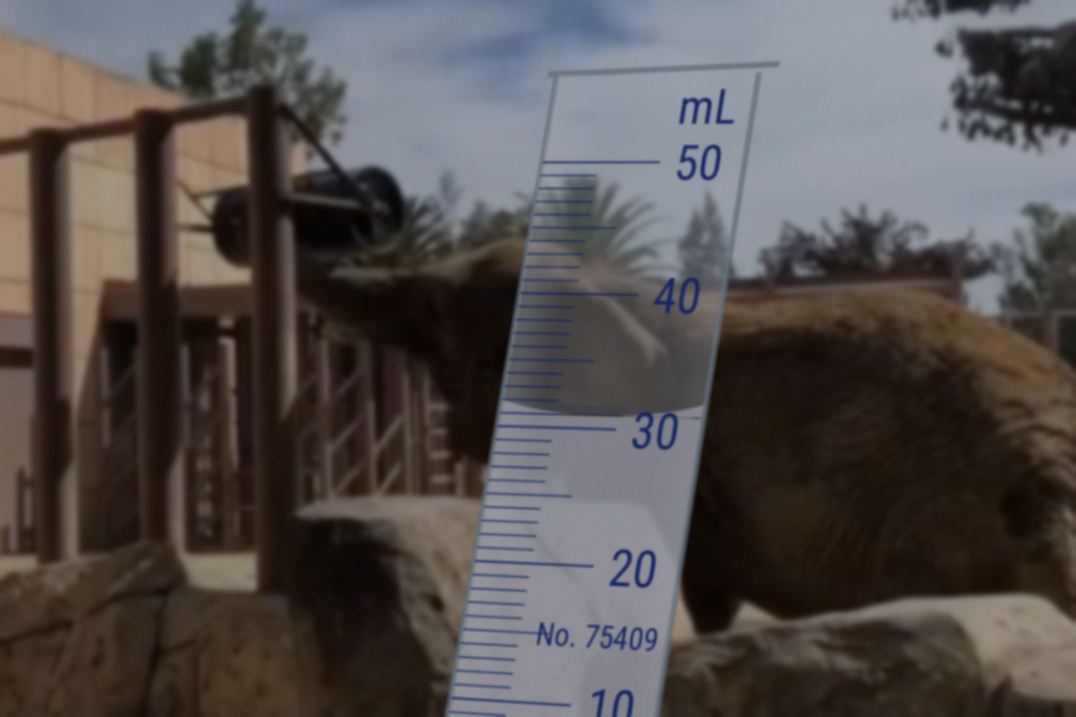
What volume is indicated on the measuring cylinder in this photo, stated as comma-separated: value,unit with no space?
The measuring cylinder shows 31,mL
